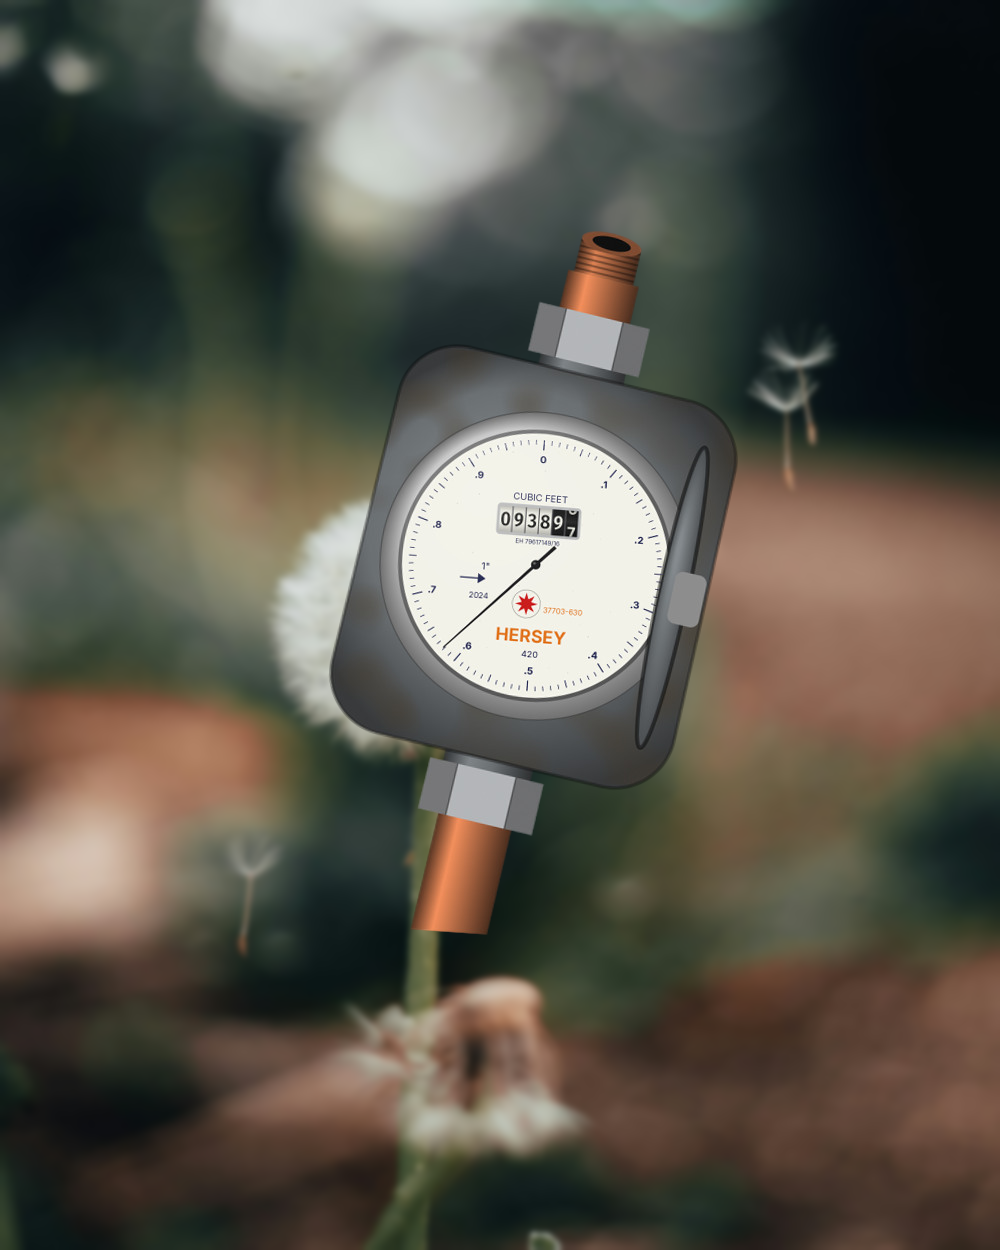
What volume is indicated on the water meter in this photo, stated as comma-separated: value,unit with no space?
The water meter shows 93896.62,ft³
